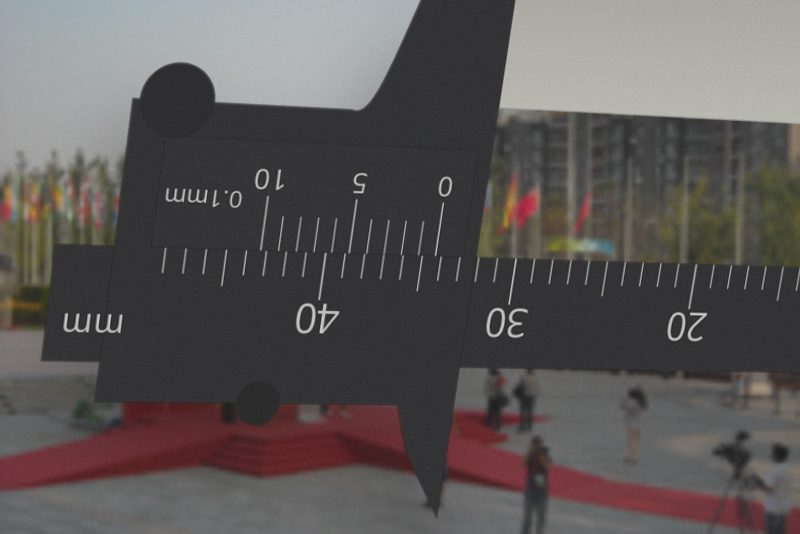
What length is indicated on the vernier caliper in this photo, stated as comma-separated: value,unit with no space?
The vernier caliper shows 34.3,mm
